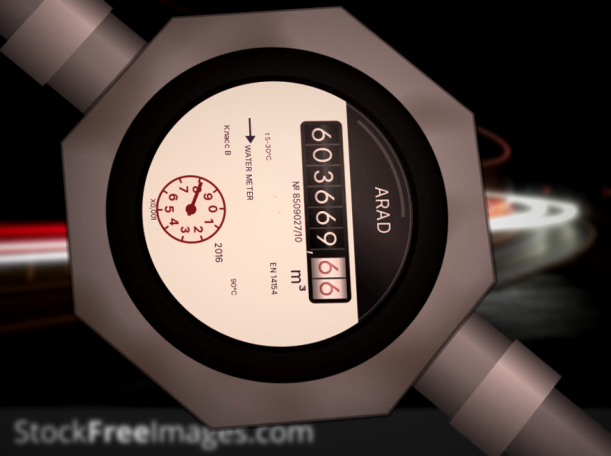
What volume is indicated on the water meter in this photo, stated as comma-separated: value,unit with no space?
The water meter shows 603669.668,m³
